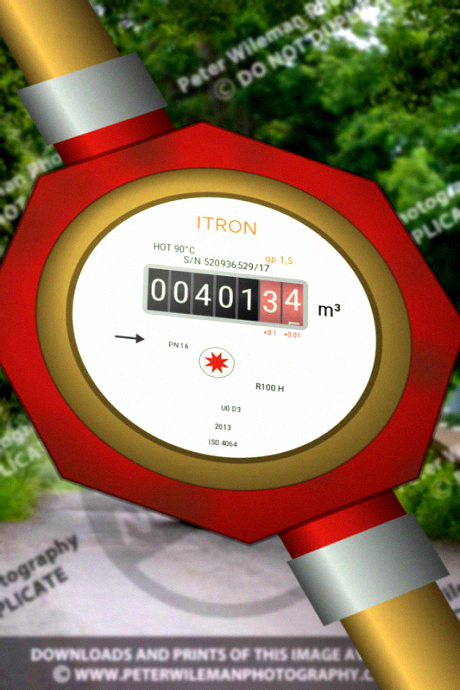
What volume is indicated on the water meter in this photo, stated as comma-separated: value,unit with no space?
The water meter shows 401.34,m³
